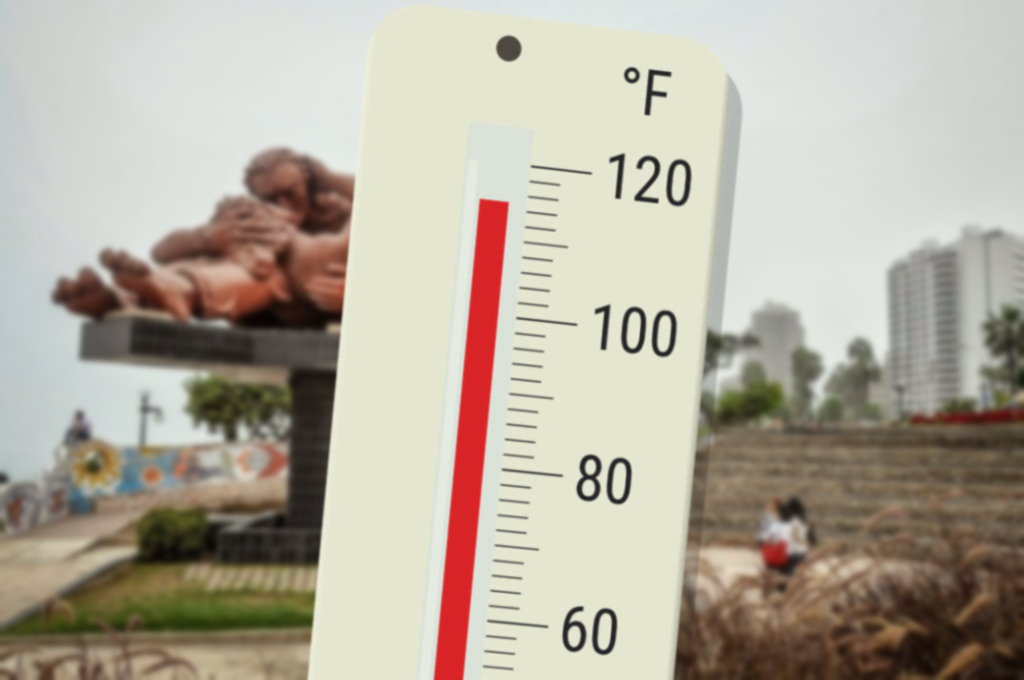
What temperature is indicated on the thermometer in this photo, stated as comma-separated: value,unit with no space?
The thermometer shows 115,°F
